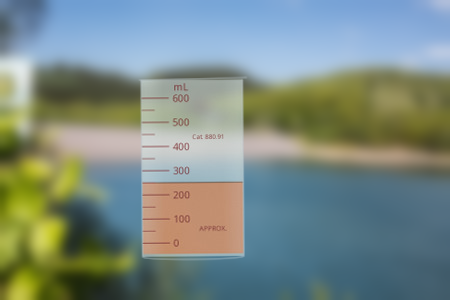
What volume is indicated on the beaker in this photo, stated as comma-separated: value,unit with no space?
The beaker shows 250,mL
